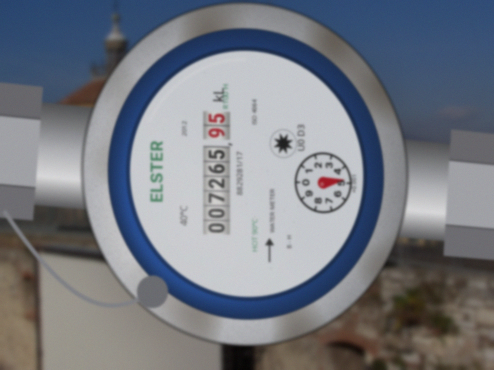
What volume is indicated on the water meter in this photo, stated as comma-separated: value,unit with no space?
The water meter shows 7265.954,kL
